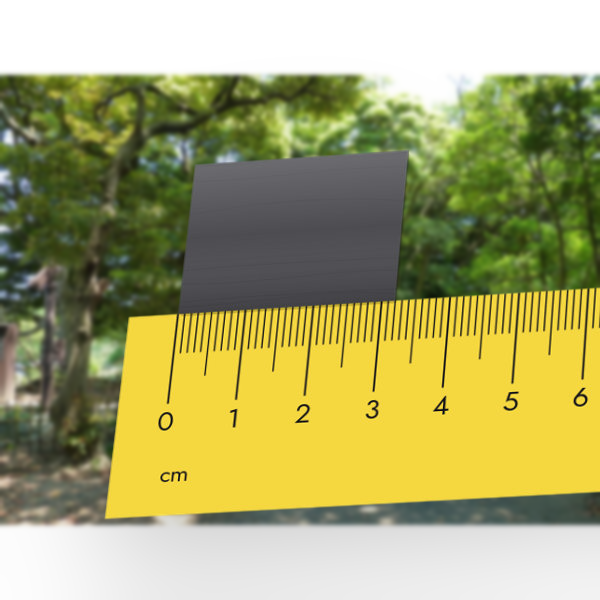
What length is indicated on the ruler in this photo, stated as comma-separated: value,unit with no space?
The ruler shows 3.2,cm
